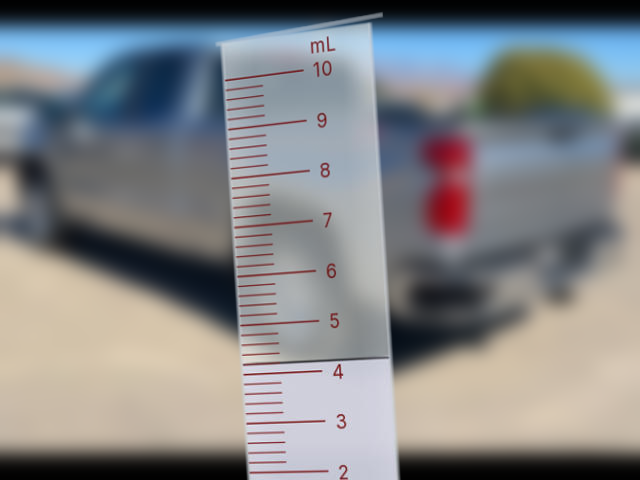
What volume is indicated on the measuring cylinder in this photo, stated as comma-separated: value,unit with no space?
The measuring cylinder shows 4.2,mL
